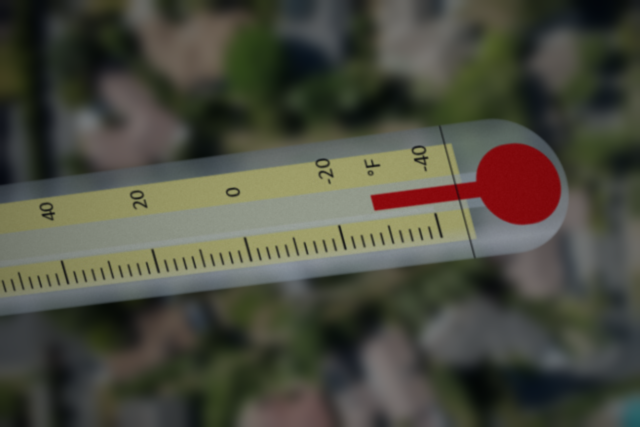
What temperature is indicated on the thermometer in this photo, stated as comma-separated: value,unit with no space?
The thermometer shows -28,°F
